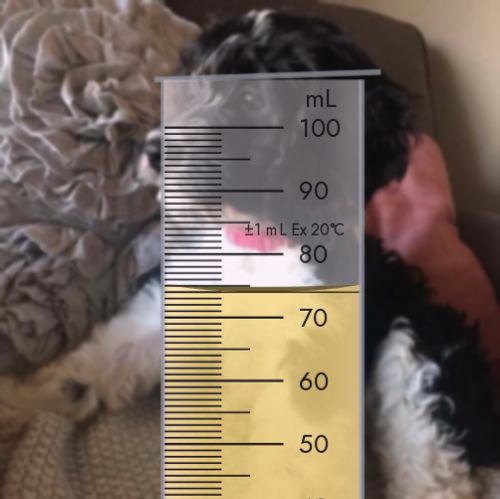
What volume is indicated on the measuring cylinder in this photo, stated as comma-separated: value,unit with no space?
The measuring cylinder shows 74,mL
